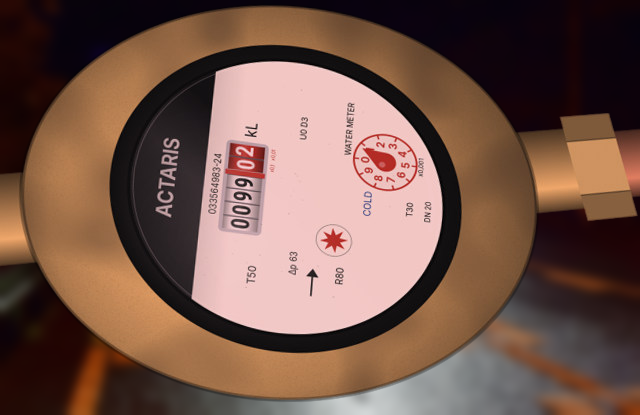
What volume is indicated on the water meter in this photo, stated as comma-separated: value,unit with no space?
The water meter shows 99.020,kL
